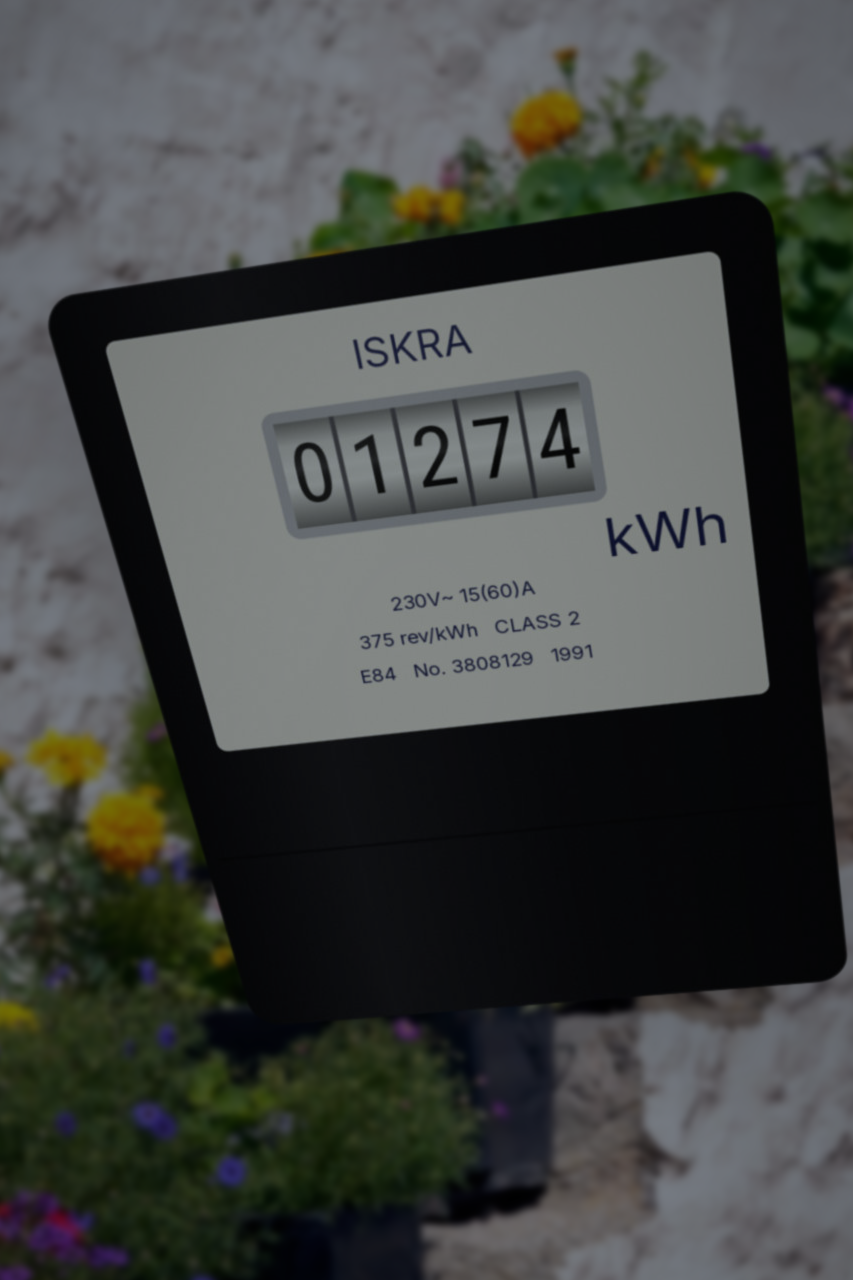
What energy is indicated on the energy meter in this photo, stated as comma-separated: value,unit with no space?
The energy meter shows 1274,kWh
